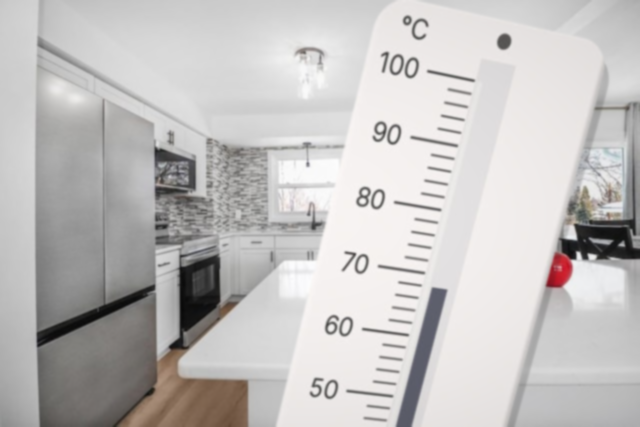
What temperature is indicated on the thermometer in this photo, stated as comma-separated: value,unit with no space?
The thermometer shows 68,°C
